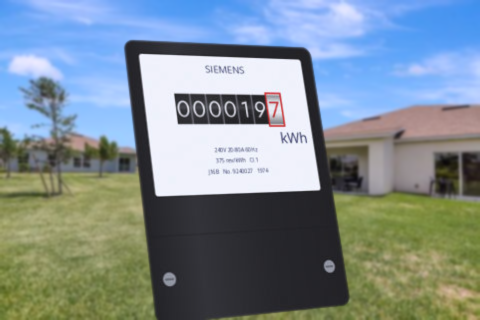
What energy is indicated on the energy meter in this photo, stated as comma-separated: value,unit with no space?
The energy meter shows 19.7,kWh
